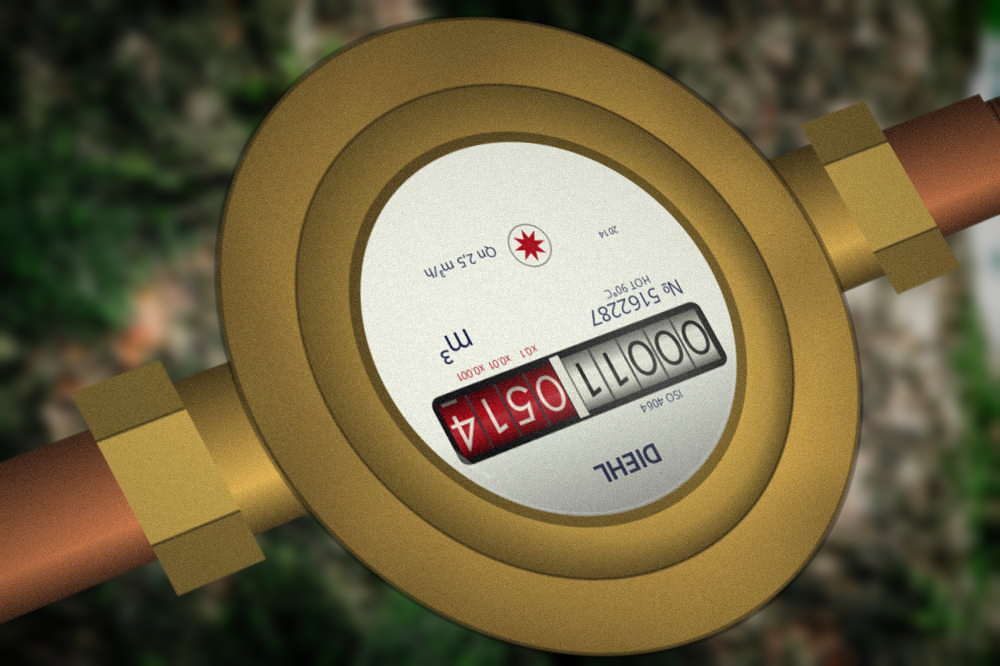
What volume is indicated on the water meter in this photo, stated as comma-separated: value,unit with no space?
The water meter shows 11.0514,m³
